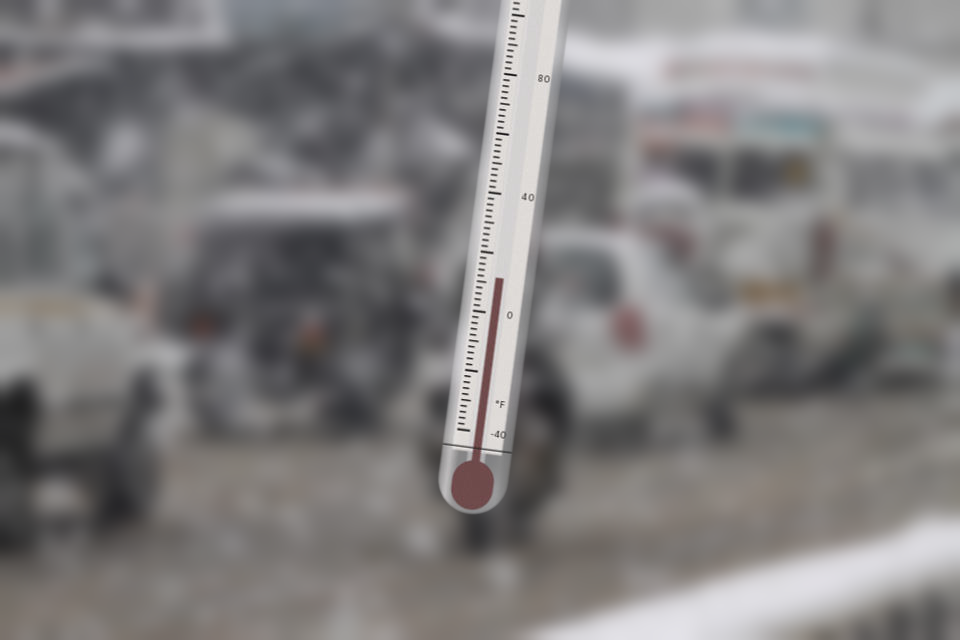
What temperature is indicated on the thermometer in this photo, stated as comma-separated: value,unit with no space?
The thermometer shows 12,°F
